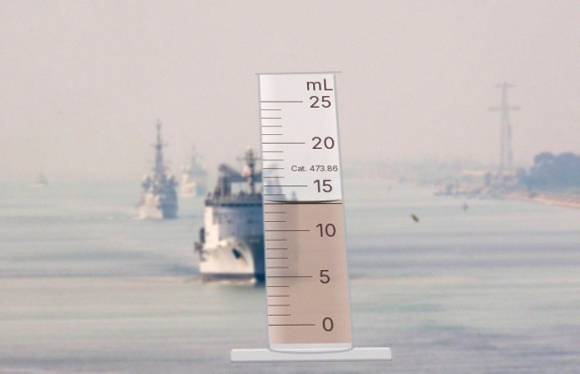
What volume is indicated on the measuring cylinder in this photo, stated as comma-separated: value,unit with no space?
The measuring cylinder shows 13,mL
